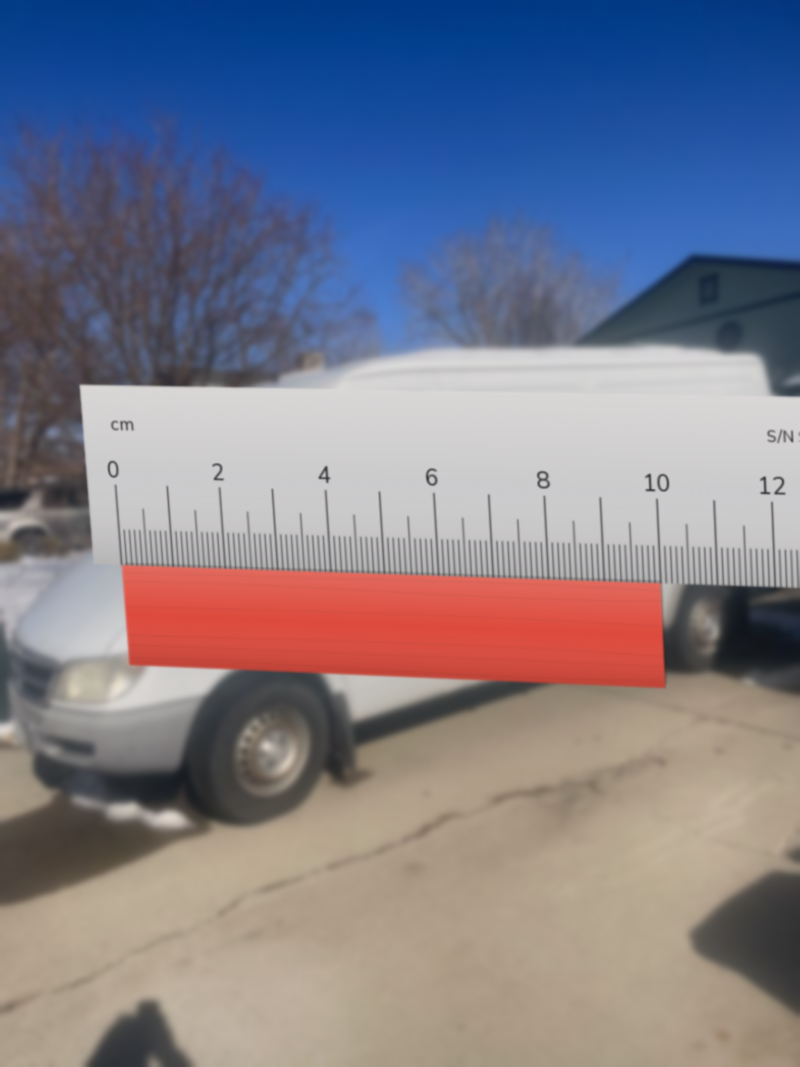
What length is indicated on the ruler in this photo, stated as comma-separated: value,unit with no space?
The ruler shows 10,cm
